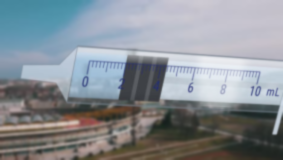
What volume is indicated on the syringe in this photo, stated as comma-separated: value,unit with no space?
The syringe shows 2,mL
